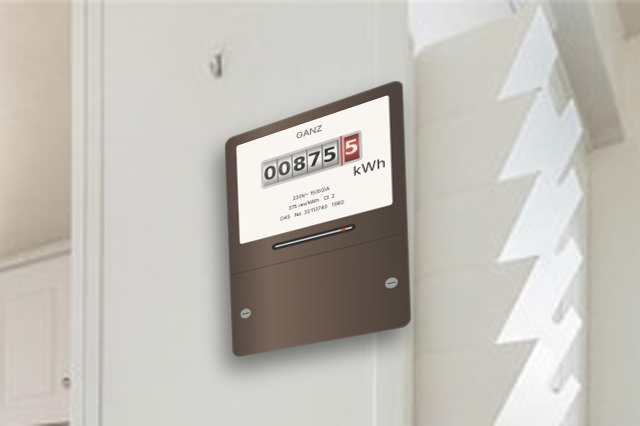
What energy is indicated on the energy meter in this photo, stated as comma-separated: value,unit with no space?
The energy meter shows 875.5,kWh
